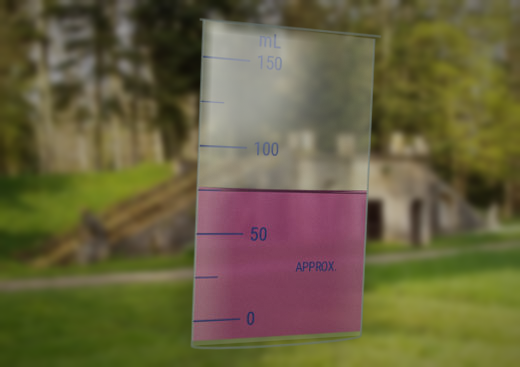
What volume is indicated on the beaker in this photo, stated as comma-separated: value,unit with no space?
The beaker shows 75,mL
